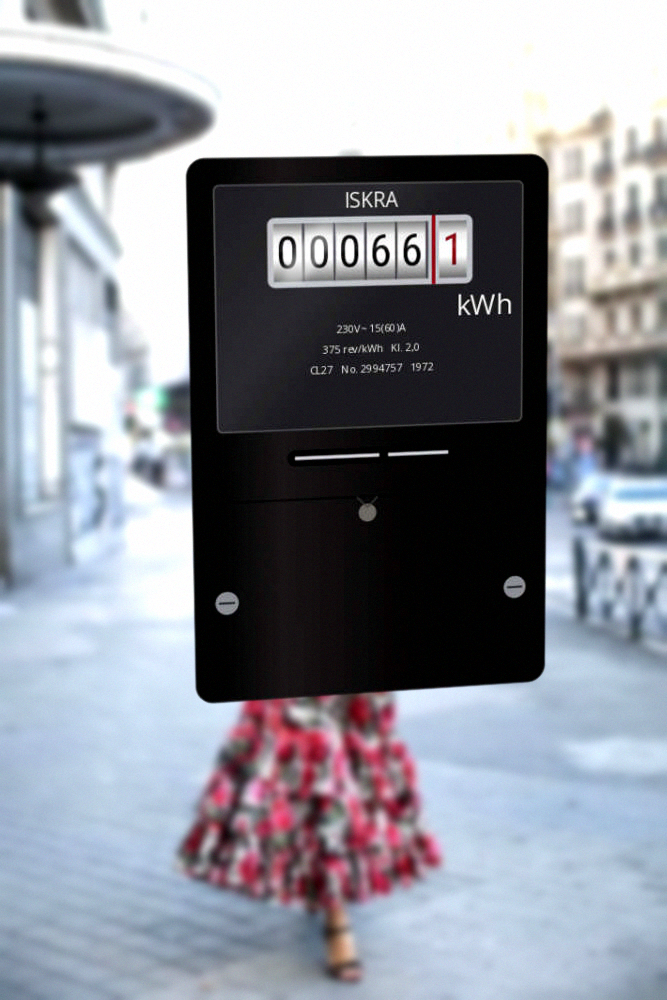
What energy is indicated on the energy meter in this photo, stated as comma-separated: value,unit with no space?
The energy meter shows 66.1,kWh
